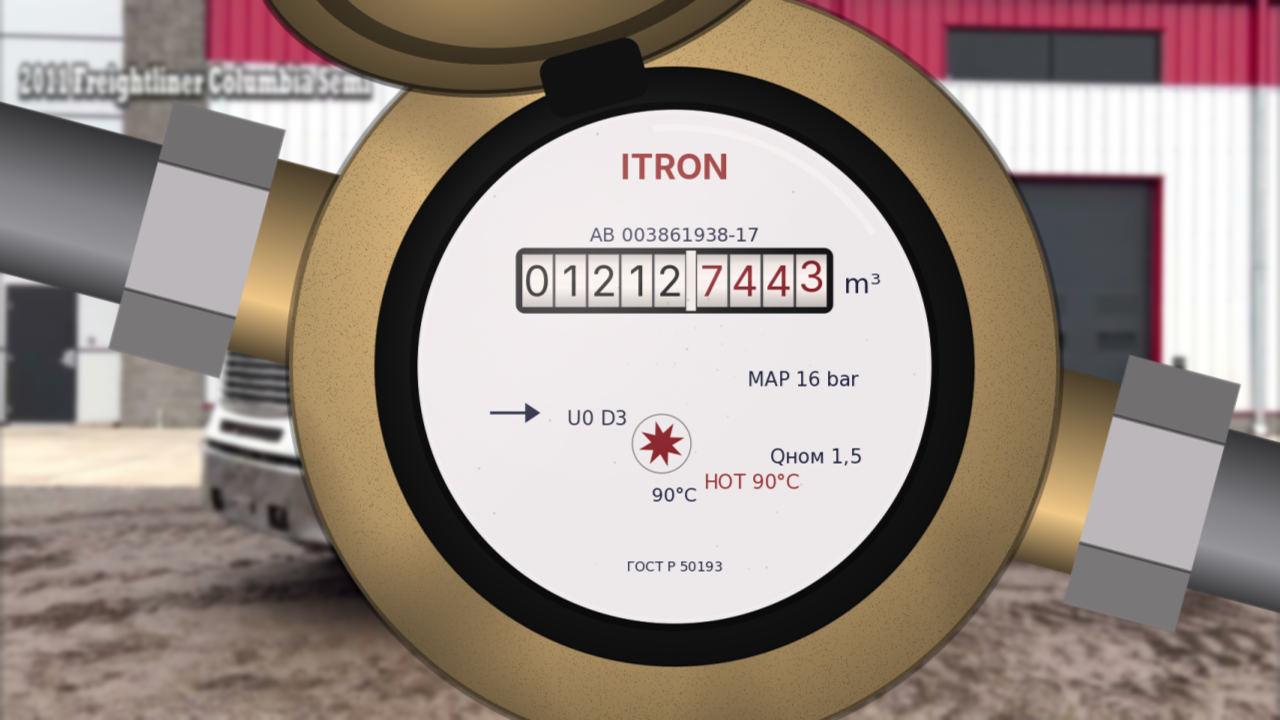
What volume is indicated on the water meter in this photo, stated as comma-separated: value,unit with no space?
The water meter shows 1212.7443,m³
